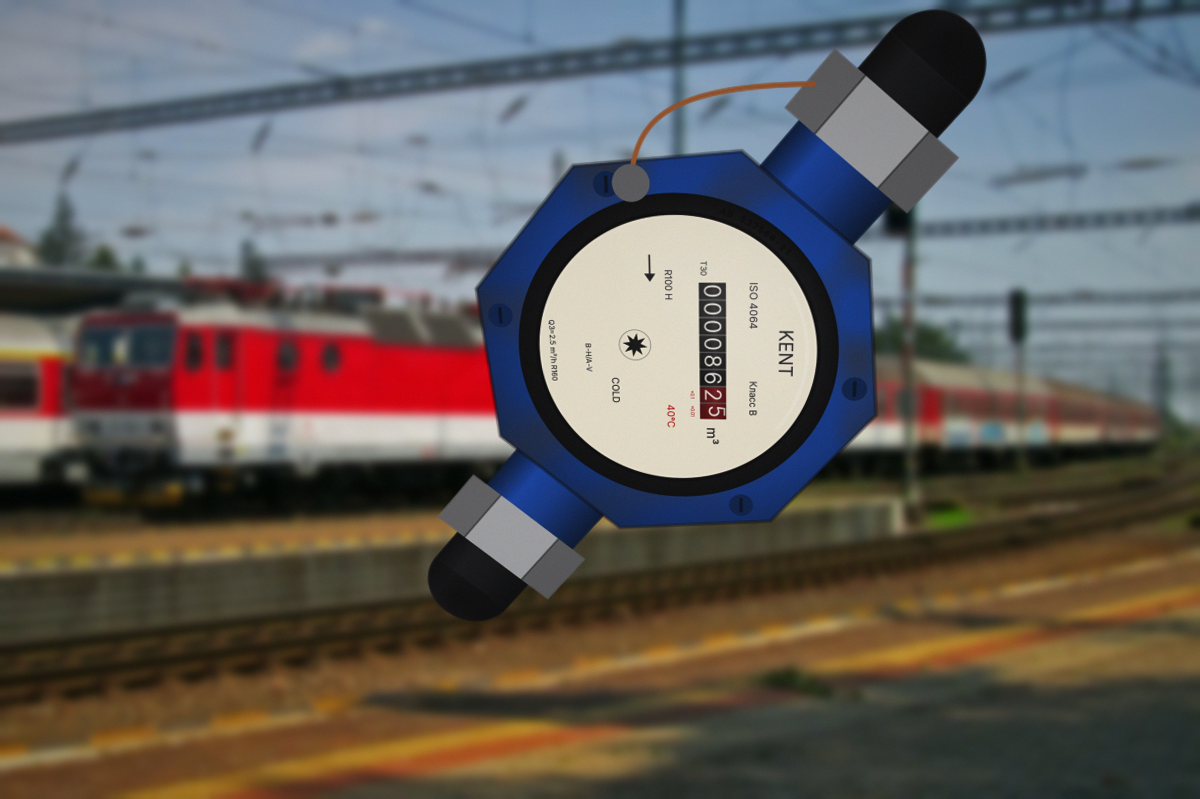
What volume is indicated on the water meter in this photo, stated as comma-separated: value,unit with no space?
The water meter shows 86.25,m³
